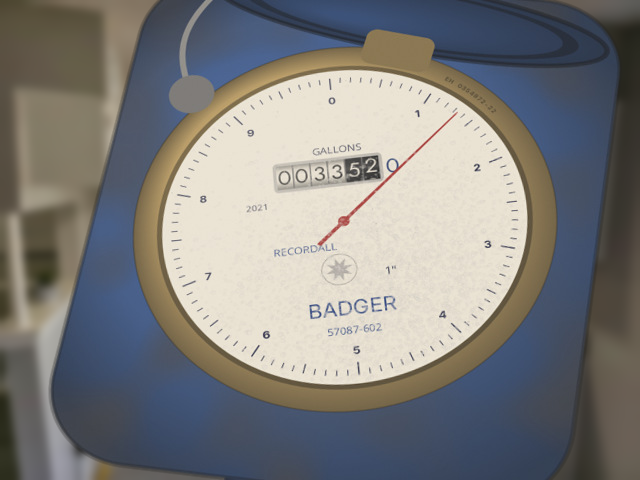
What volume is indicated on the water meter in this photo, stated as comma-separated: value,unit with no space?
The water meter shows 33521.3,gal
